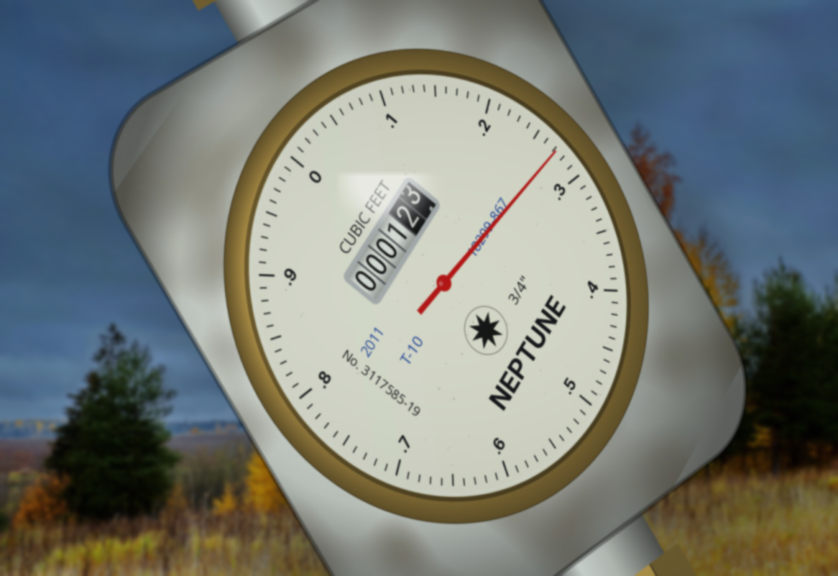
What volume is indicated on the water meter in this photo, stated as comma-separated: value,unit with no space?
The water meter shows 123.27,ft³
